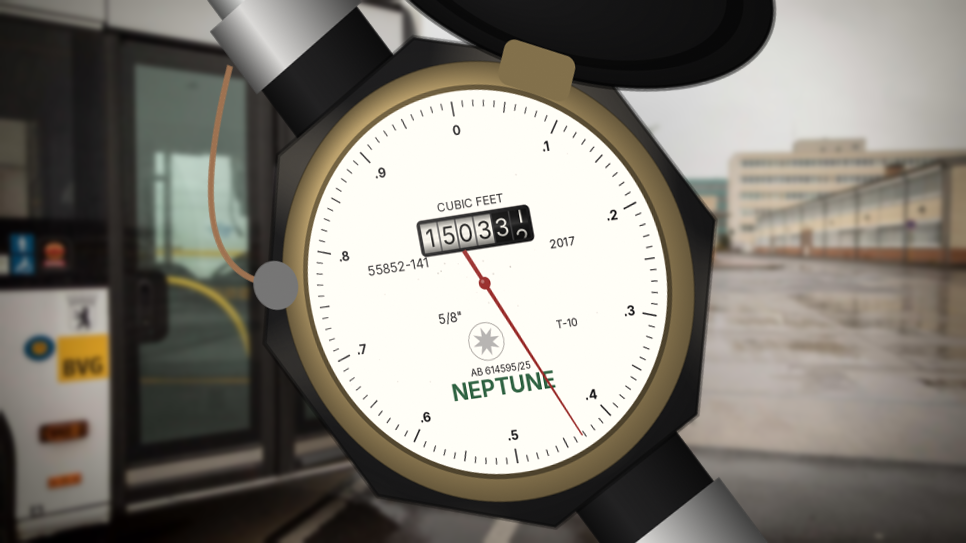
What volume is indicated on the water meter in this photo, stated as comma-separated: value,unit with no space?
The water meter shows 150331.43,ft³
